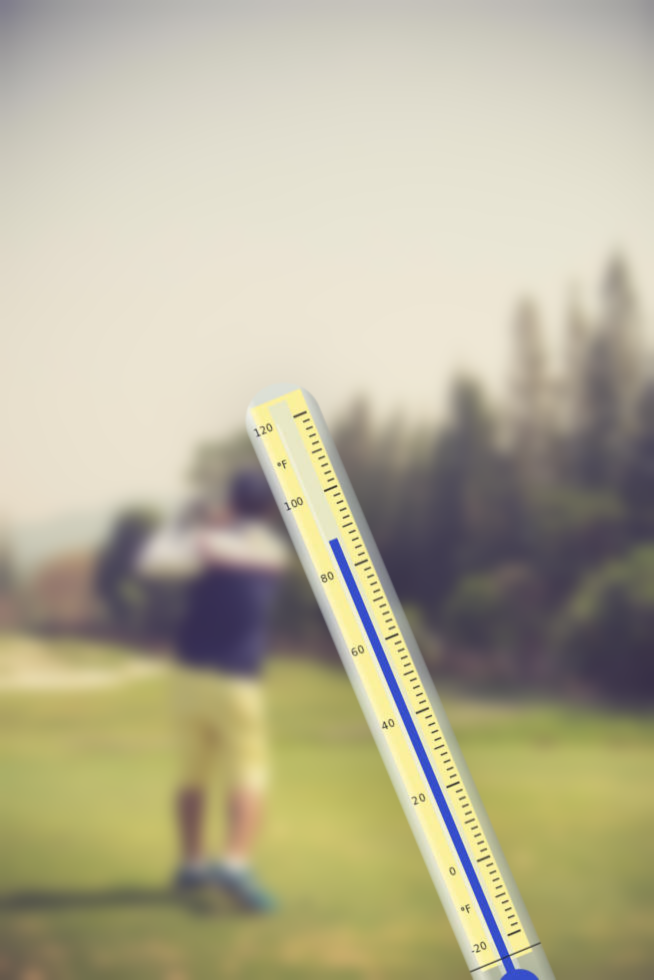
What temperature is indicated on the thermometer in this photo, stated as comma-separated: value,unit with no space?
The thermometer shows 88,°F
